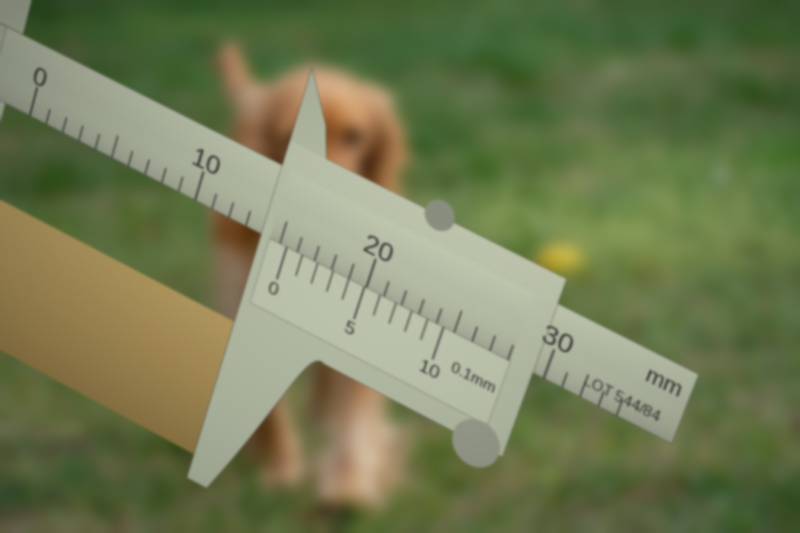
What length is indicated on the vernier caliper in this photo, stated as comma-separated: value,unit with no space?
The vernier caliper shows 15.4,mm
